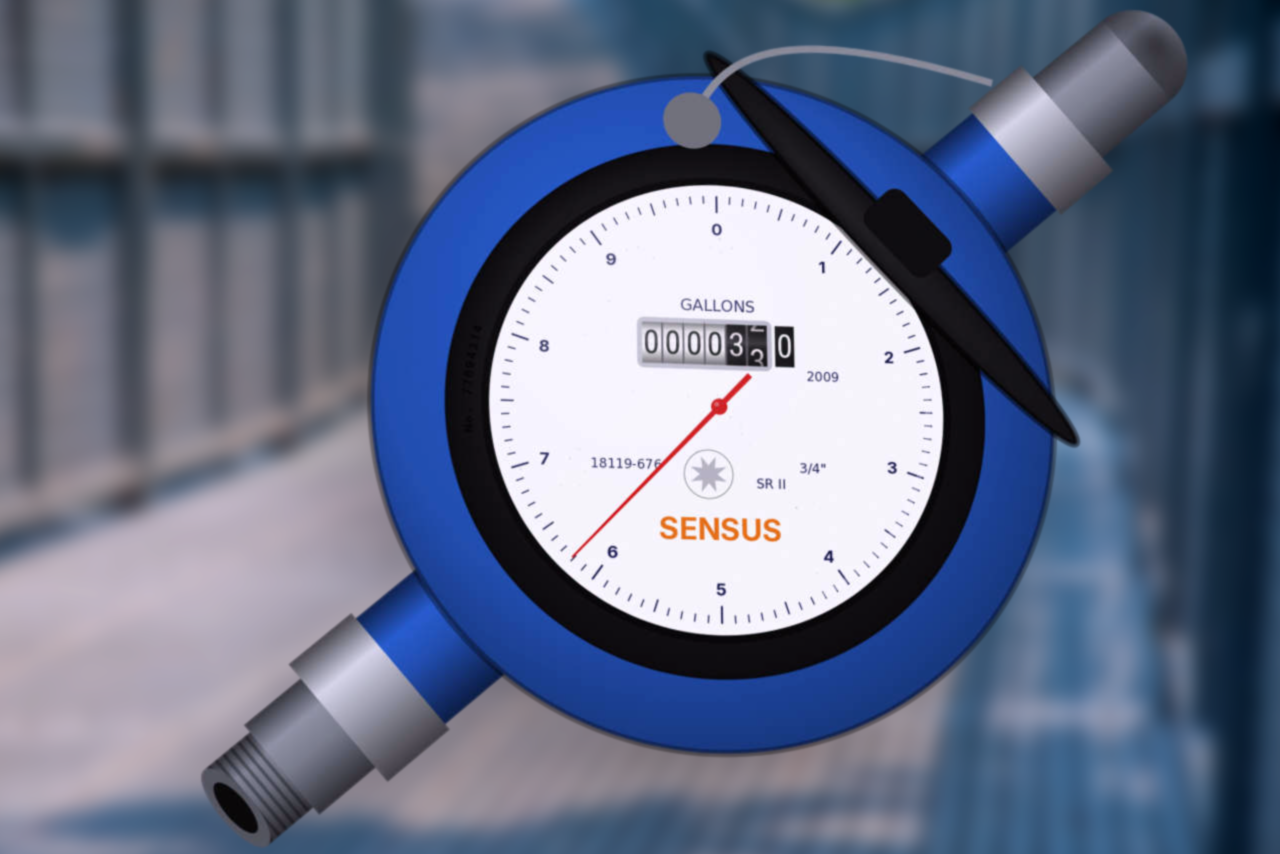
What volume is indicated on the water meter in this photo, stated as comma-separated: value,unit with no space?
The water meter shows 326.2,gal
